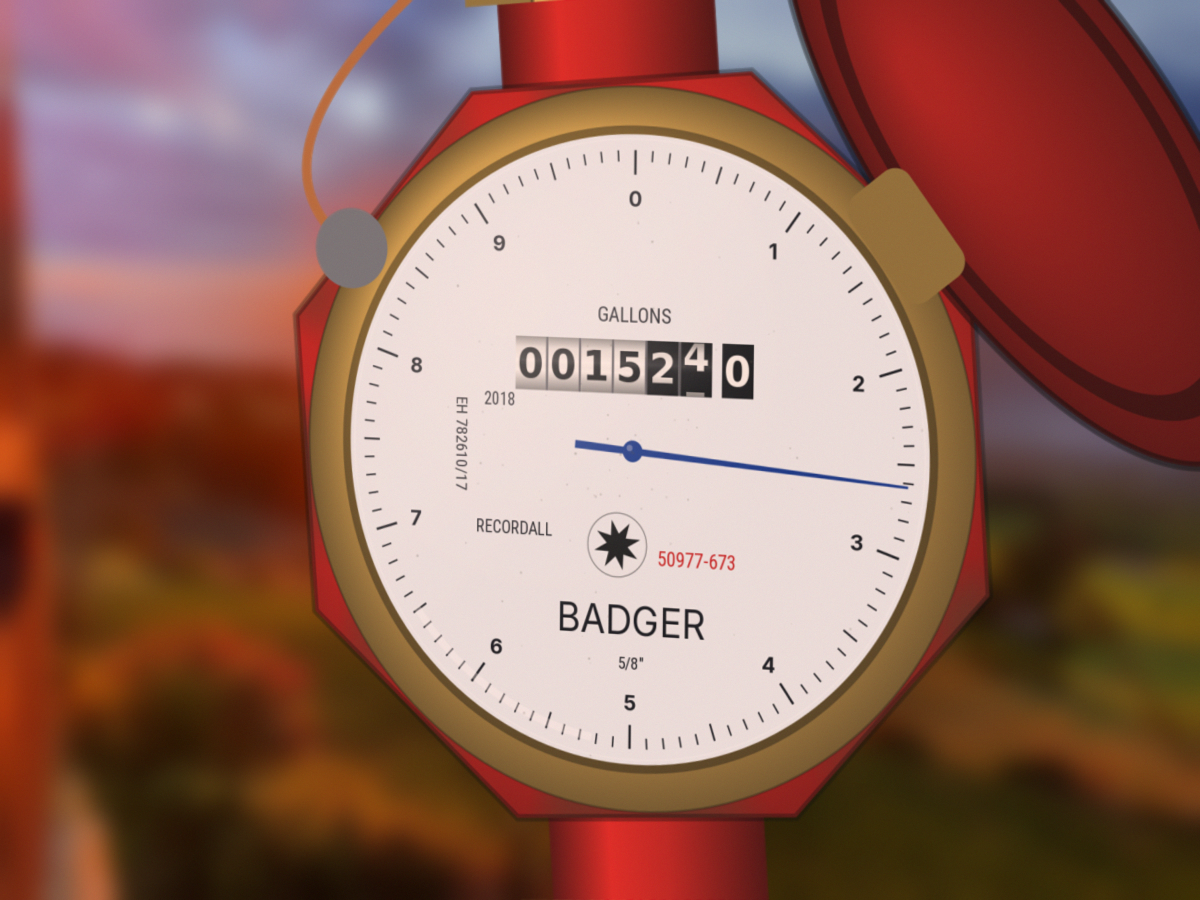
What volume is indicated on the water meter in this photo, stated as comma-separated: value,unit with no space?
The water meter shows 15242.6,gal
